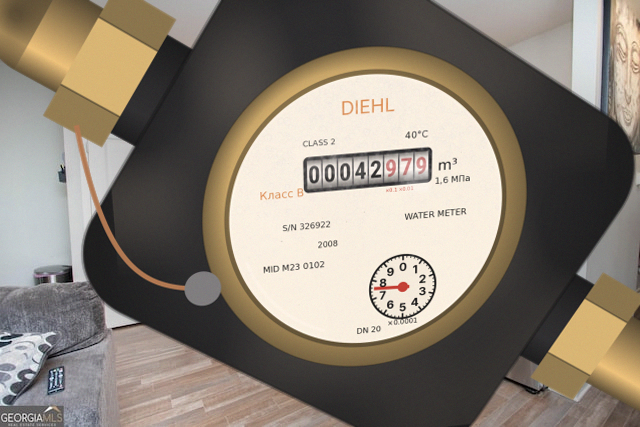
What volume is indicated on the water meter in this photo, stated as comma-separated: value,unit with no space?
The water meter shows 42.9797,m³
